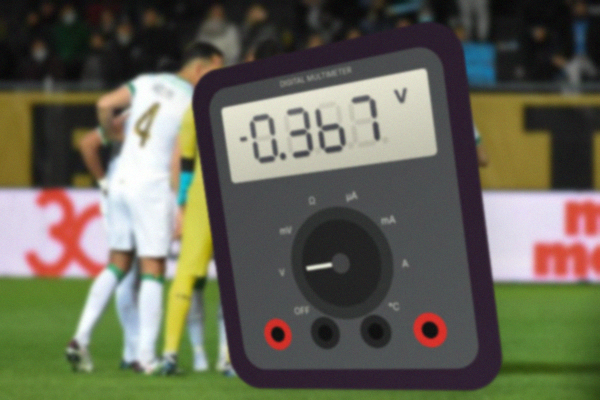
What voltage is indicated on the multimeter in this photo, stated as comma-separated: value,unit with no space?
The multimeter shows -0.367,V
